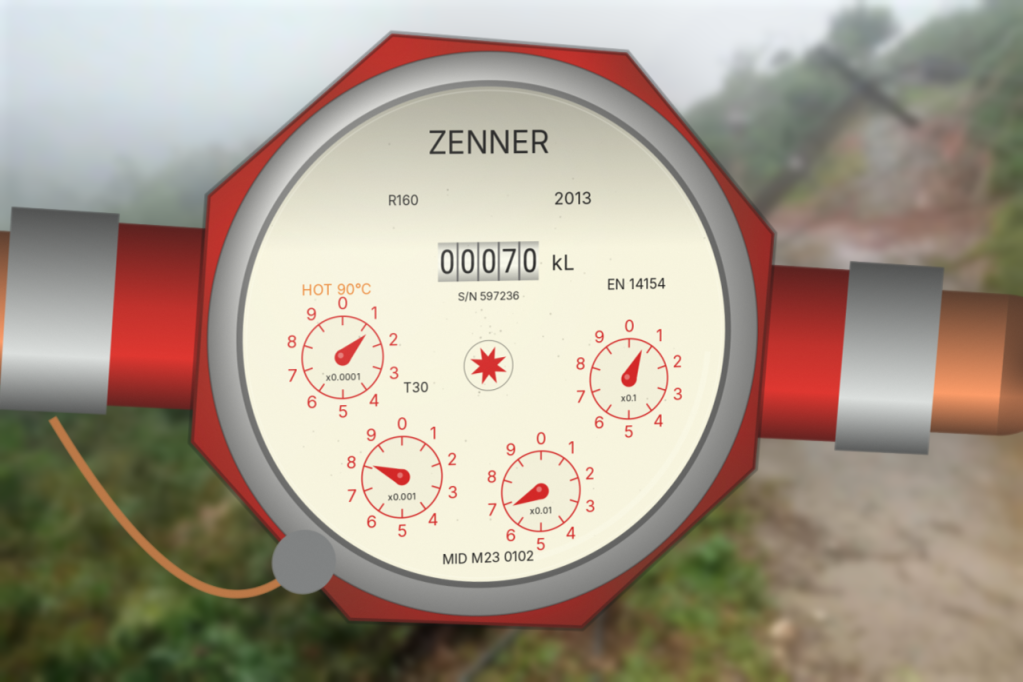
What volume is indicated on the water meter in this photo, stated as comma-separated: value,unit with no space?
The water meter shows 70.0681,kL
